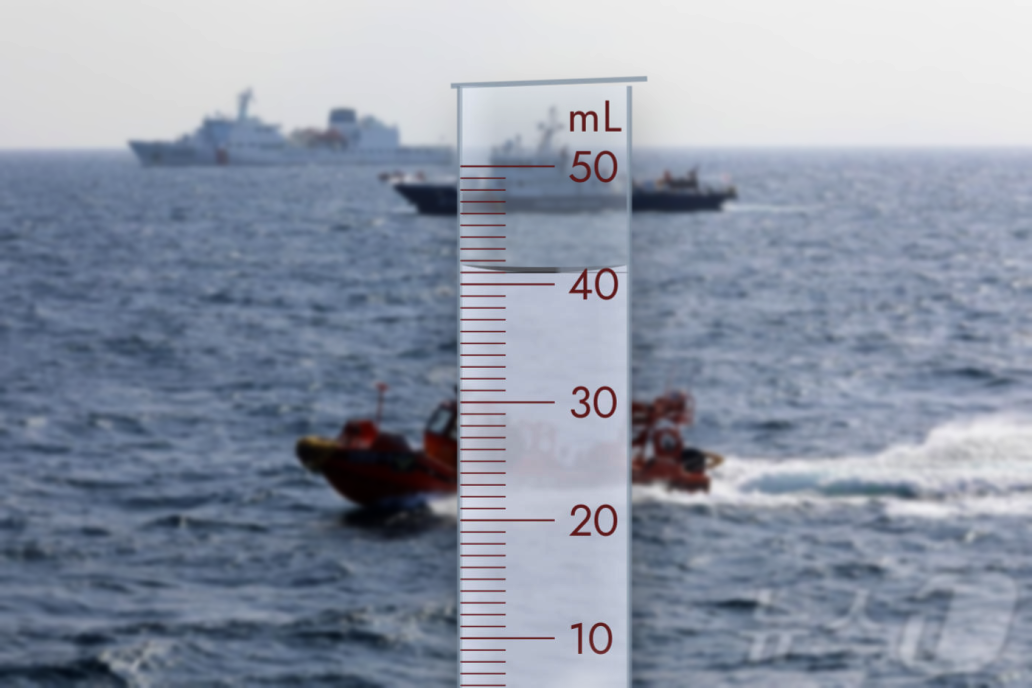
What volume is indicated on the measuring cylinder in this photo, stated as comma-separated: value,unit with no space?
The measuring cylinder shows 41,mL
